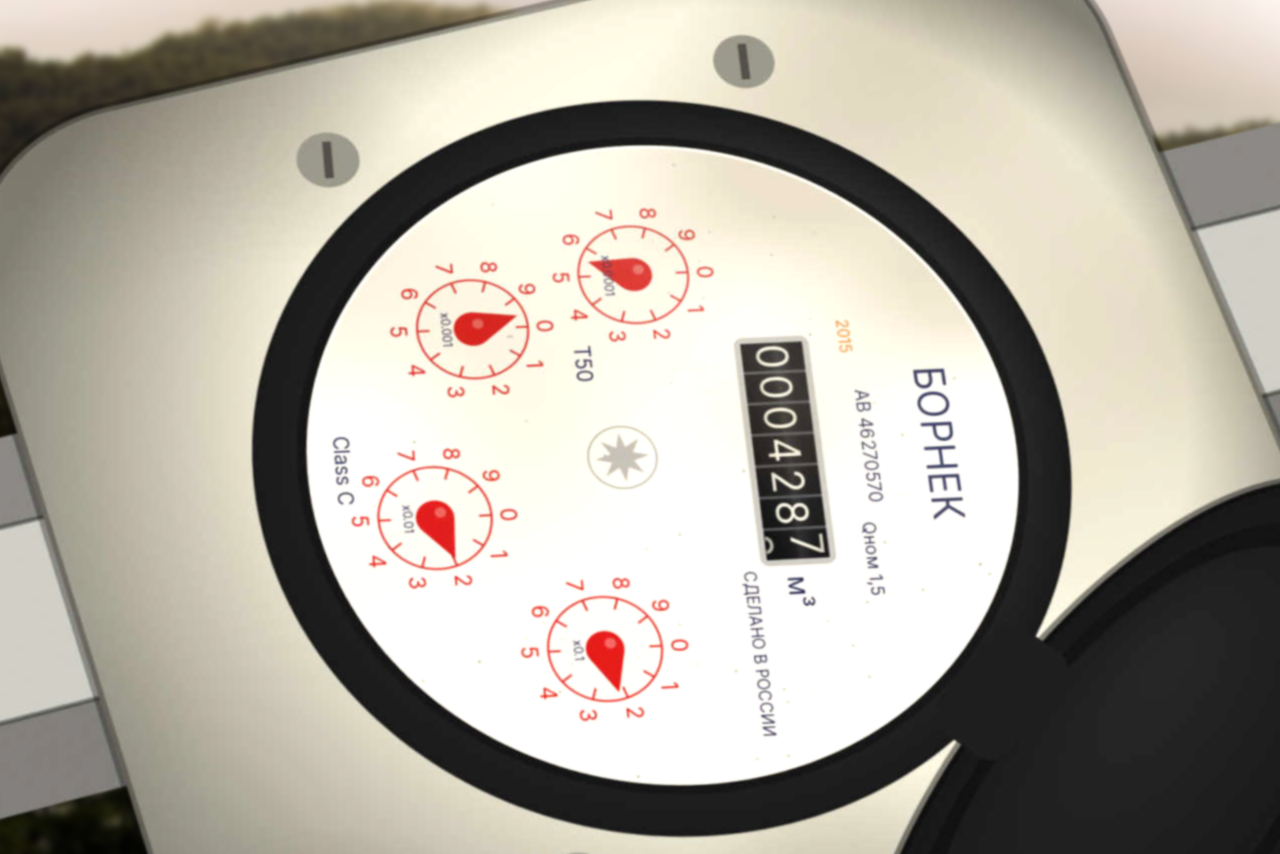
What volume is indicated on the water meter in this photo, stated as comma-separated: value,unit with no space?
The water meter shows 4287.2195,m³
